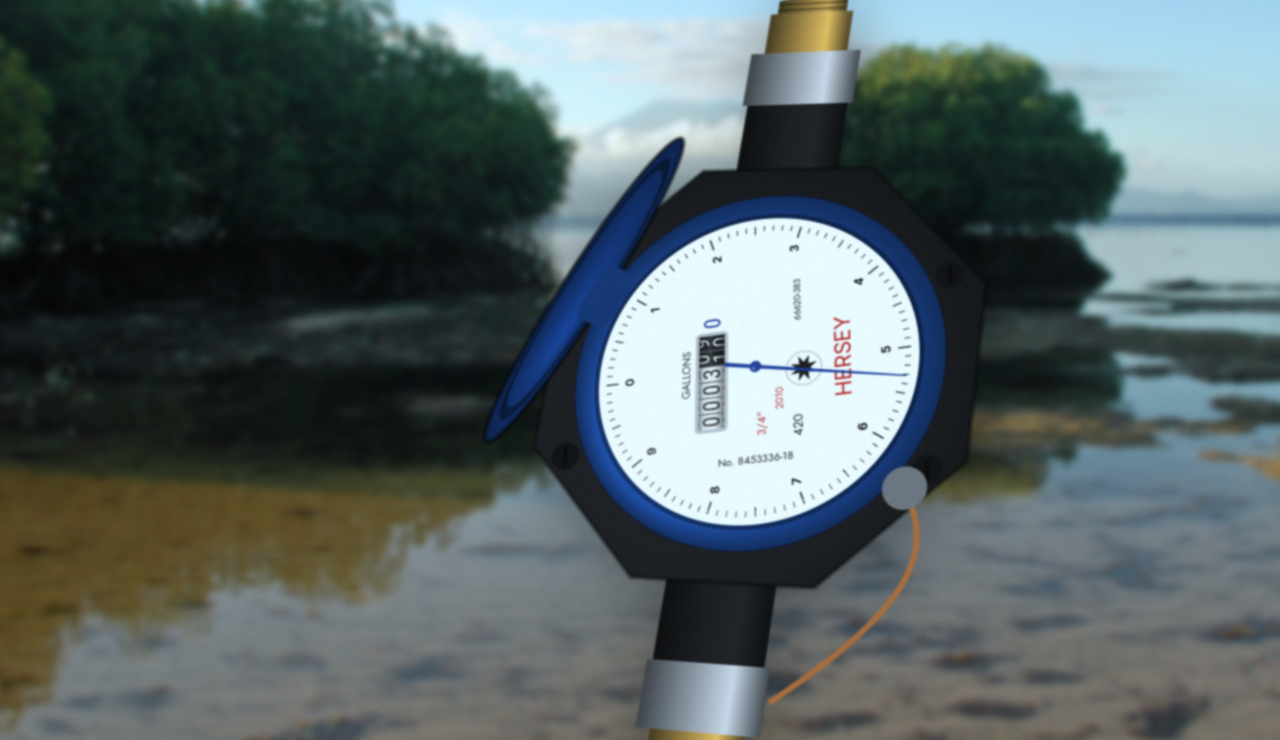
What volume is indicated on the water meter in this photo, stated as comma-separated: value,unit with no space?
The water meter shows 3095.3,gal
